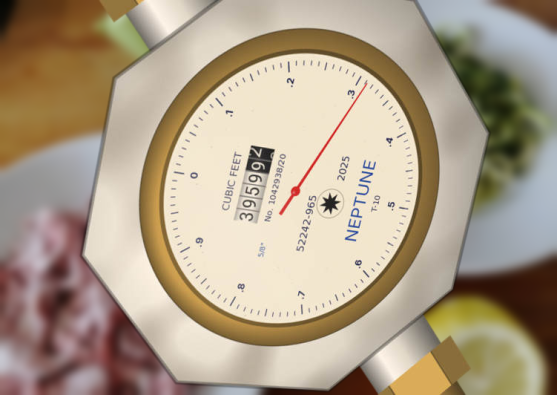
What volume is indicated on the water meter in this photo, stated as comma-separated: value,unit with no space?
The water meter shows 395992.31,ft³
